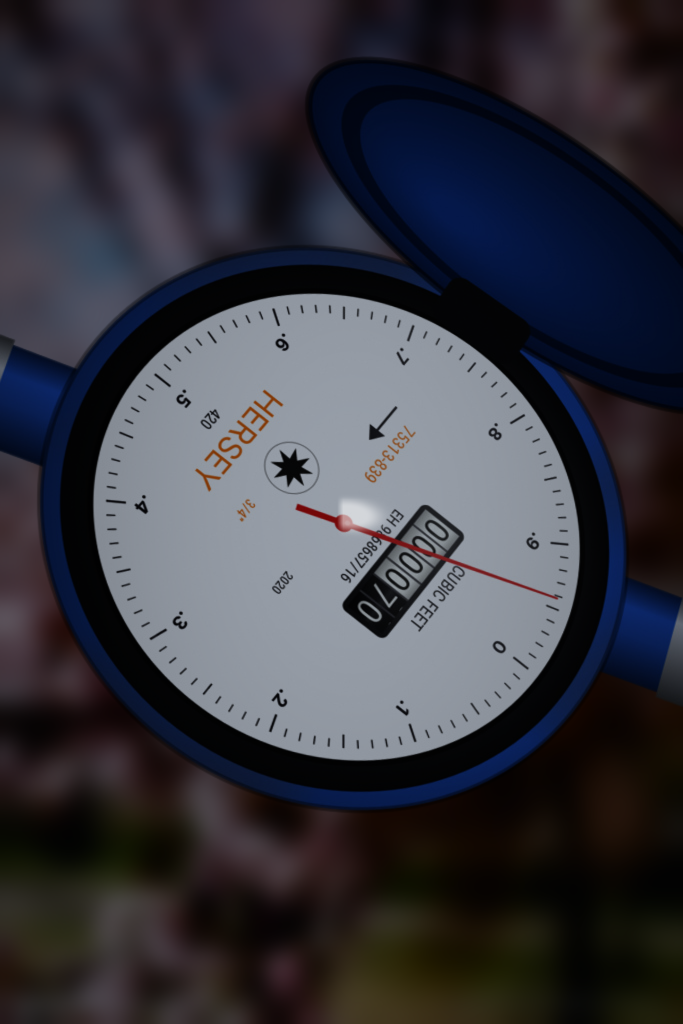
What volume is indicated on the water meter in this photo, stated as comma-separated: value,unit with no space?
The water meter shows 69.94,ft³
